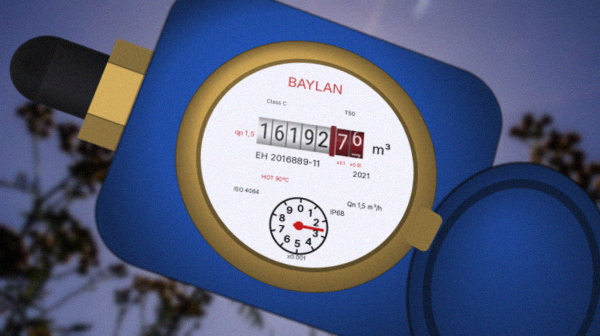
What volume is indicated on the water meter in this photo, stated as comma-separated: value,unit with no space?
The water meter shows 16192.762,m³
